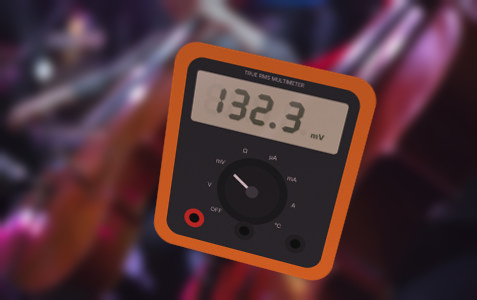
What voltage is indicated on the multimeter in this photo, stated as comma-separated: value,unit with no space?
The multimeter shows 132.3,mV
